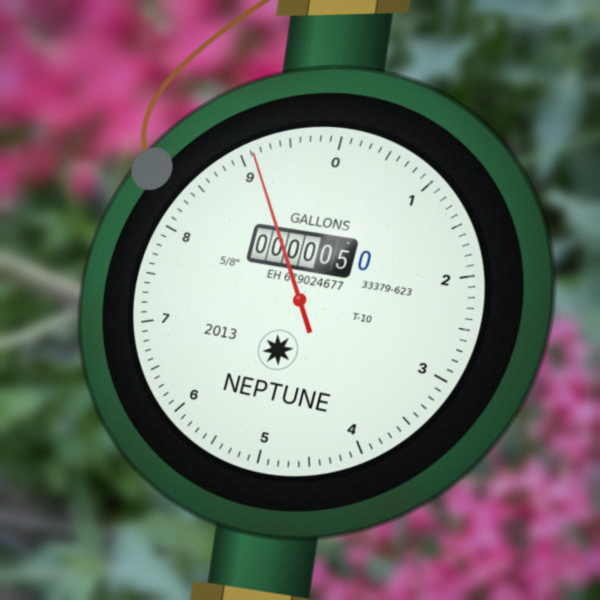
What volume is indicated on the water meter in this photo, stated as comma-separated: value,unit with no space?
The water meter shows 49.1,gal
